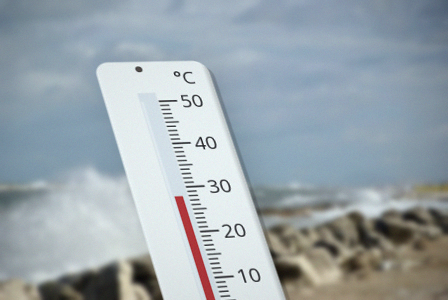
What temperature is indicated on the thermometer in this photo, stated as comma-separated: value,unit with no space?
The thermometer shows 28,°C
